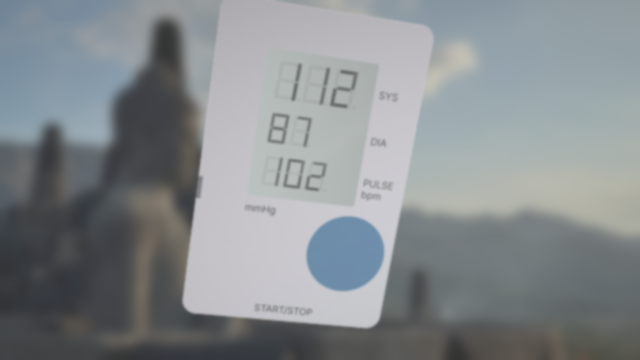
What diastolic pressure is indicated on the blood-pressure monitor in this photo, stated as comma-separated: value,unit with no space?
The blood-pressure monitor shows 87,mmHg
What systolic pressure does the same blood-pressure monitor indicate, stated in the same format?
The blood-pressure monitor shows 112,mmHg
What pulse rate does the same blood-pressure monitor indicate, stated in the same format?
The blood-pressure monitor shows 102,bpm
